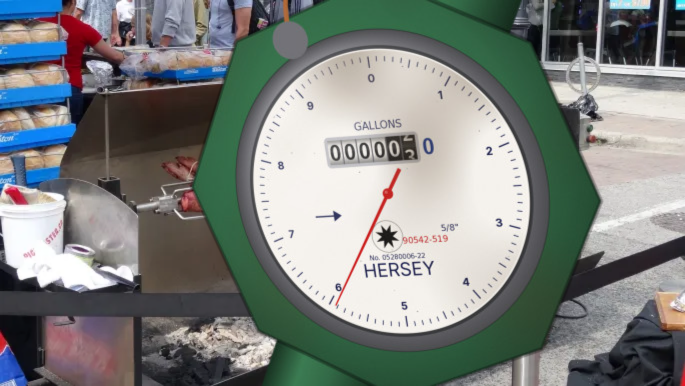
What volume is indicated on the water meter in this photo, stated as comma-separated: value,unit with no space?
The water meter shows 25.9,gal
